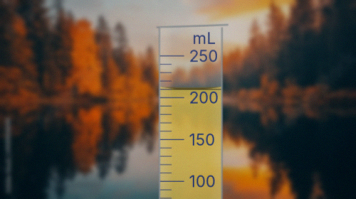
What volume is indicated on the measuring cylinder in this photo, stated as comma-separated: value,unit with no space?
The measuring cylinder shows 210,mL
